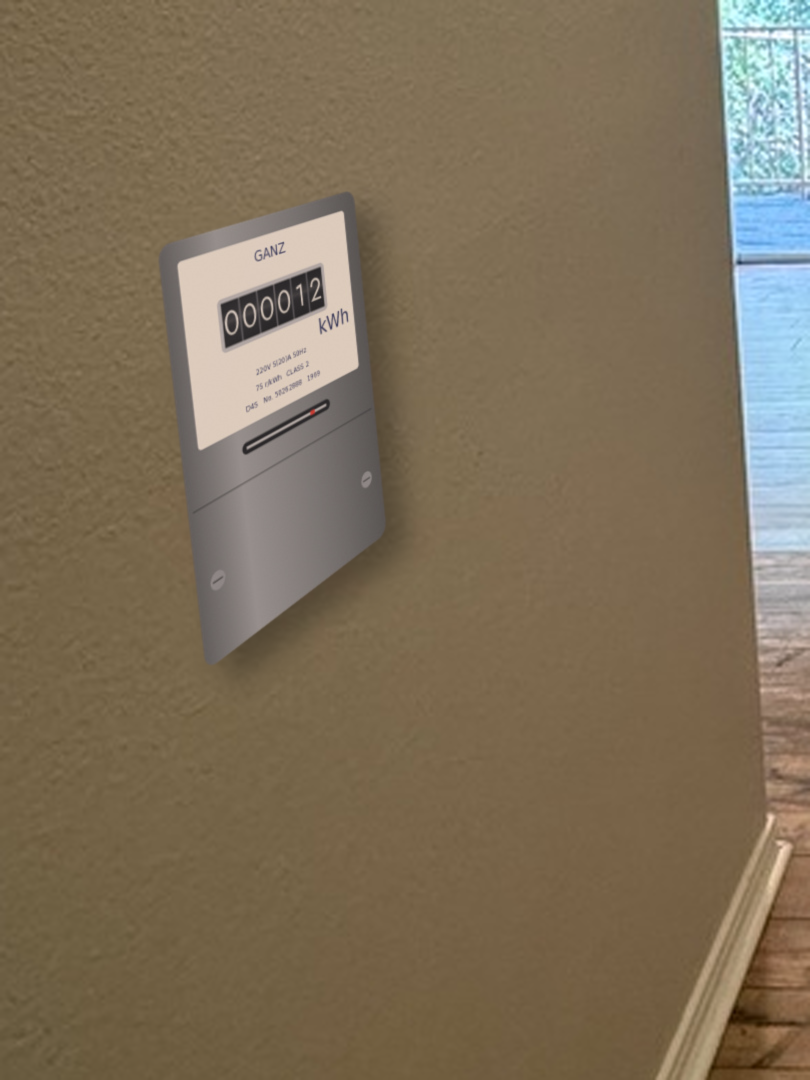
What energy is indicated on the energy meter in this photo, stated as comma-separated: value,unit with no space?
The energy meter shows 12,kWh
